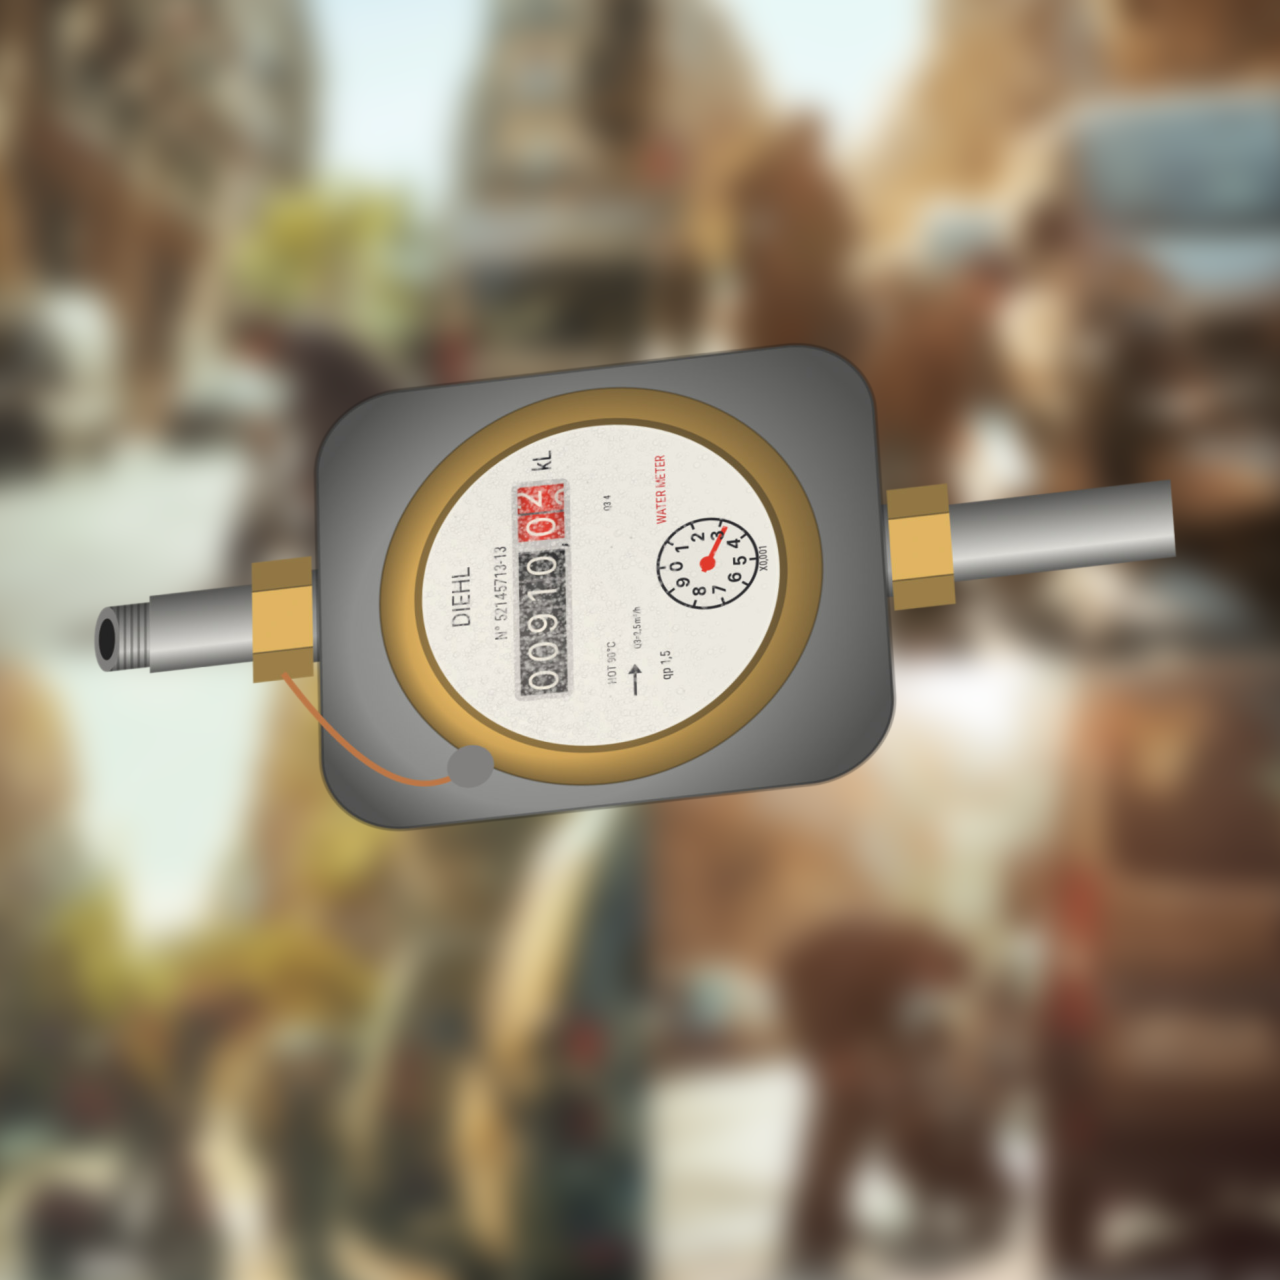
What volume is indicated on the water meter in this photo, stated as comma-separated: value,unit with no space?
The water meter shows 910.023,kL
